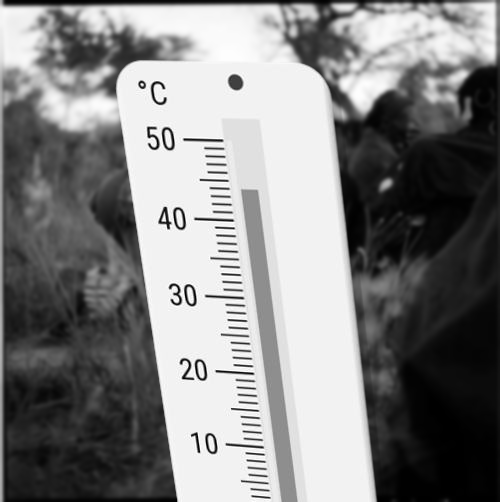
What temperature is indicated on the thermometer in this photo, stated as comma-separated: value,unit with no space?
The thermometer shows 44,°C
